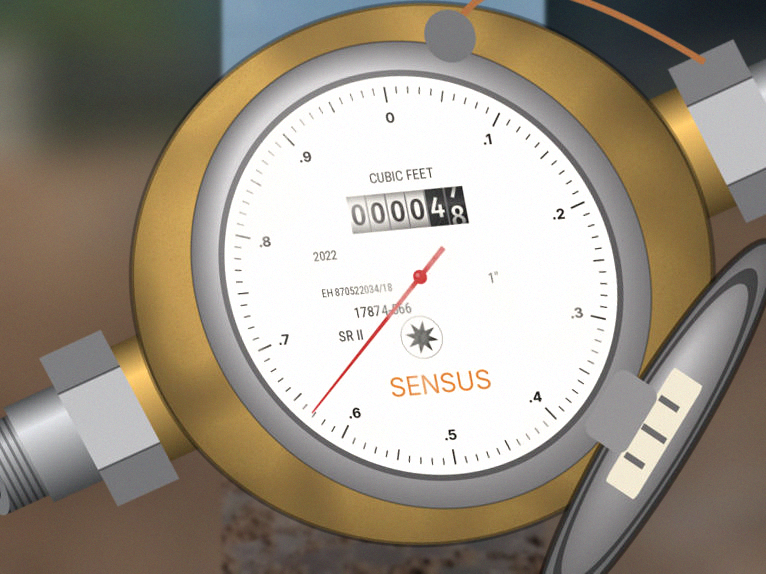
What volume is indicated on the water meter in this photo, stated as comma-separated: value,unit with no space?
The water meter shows 47.63,ft³
